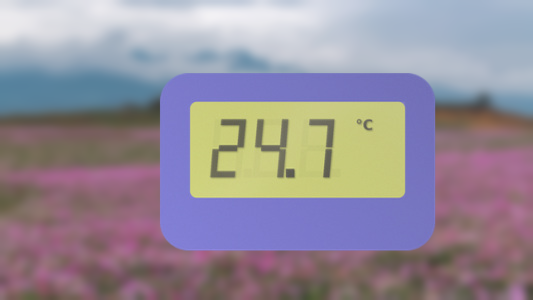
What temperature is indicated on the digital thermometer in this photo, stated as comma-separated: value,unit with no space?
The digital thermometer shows 24.7,°C
